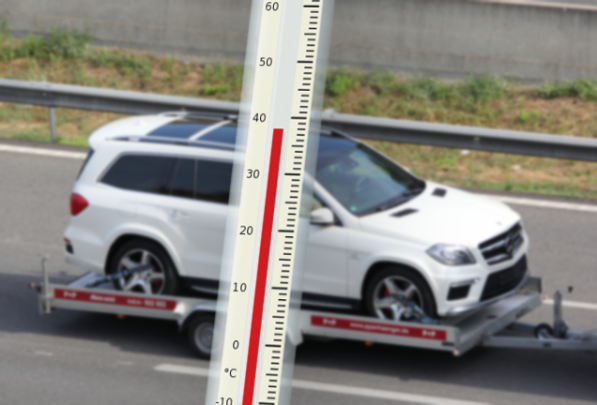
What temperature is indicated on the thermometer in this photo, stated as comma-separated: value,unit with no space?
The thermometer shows 38,°C
